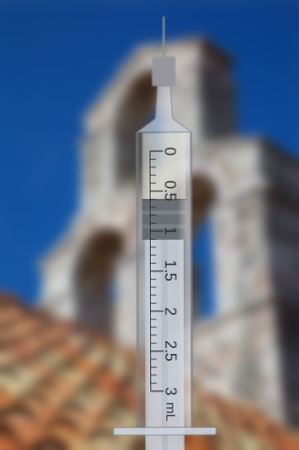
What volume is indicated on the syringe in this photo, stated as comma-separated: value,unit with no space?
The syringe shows 0.6,mL
